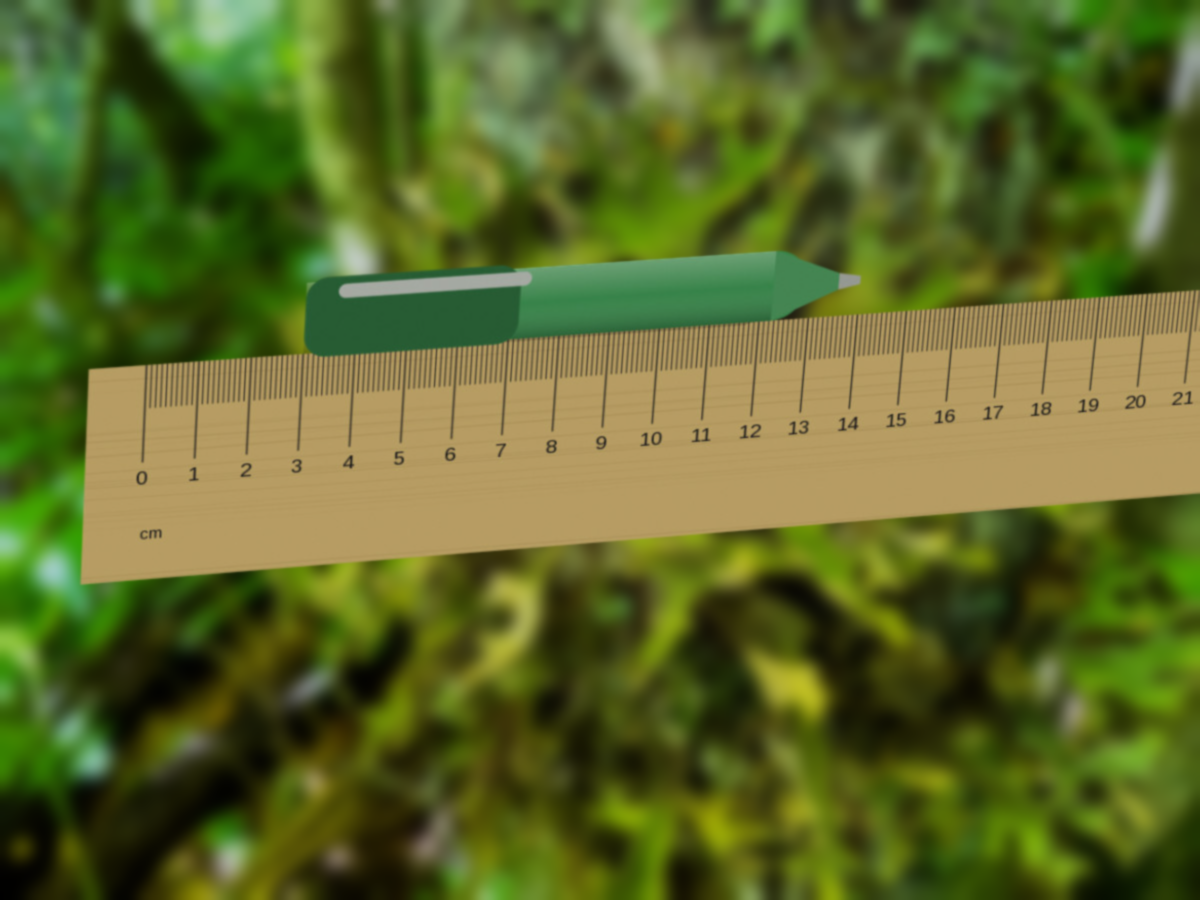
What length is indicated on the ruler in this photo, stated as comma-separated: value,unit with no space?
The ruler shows 11,cm
